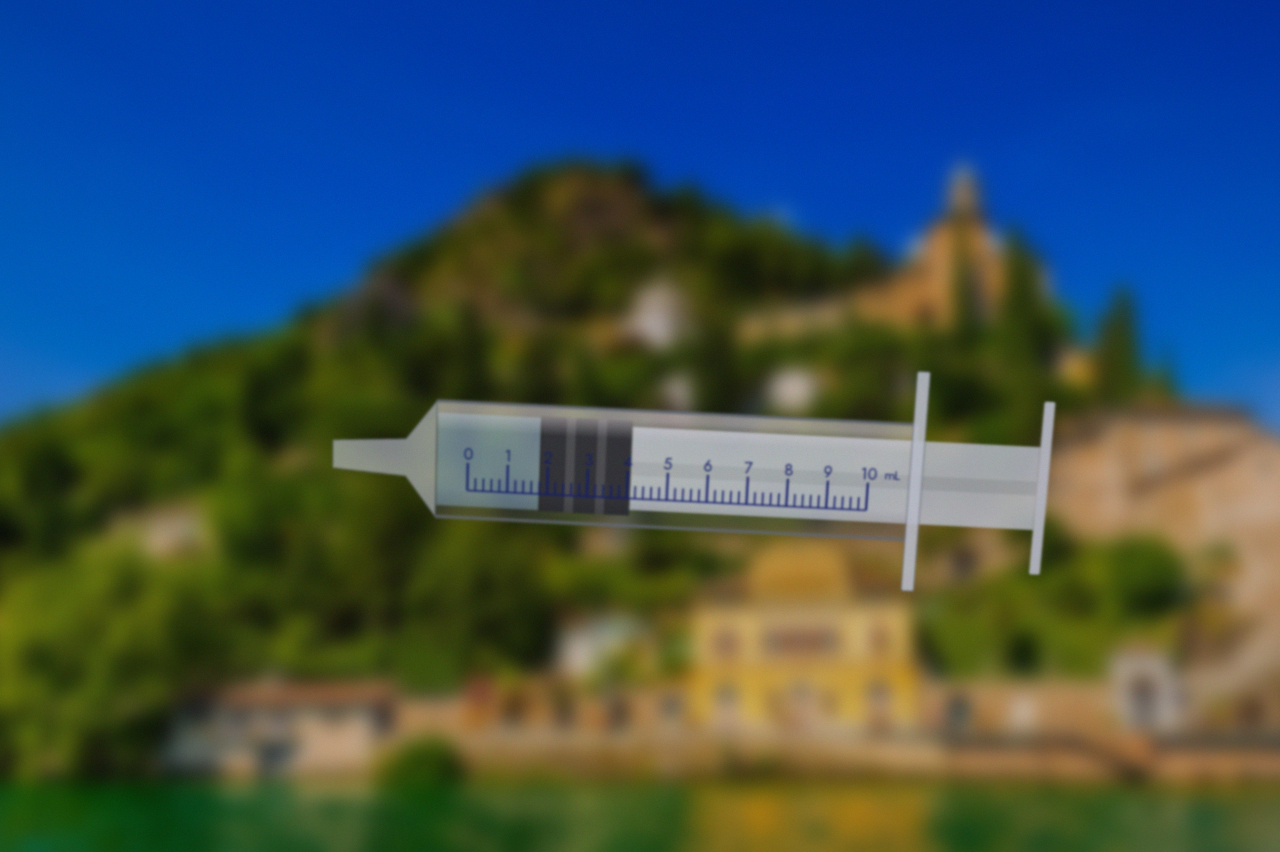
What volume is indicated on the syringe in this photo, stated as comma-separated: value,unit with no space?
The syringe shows 1.8,mL
